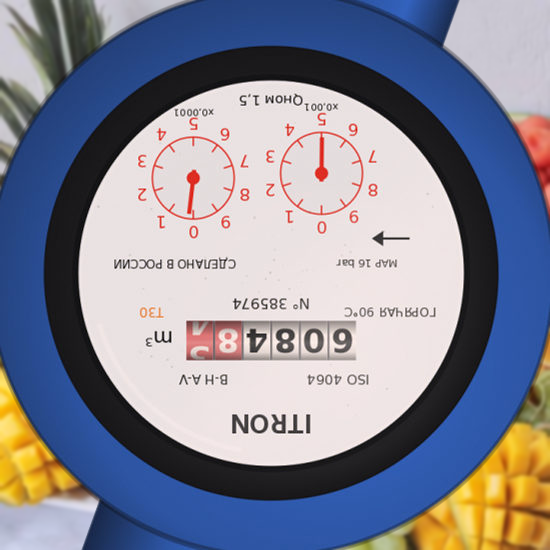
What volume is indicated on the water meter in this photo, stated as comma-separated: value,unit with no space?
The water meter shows 6084.8350,m³
